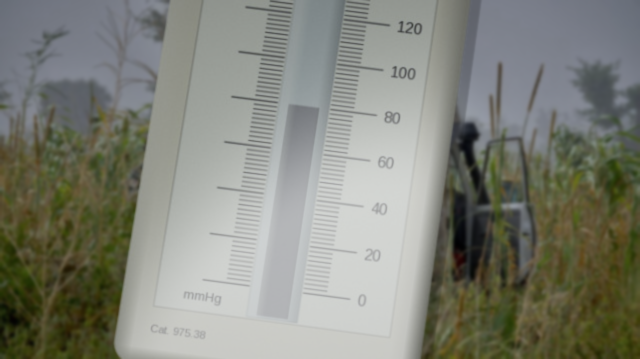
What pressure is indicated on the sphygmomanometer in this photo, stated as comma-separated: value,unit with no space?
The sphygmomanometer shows 80,mmHg
